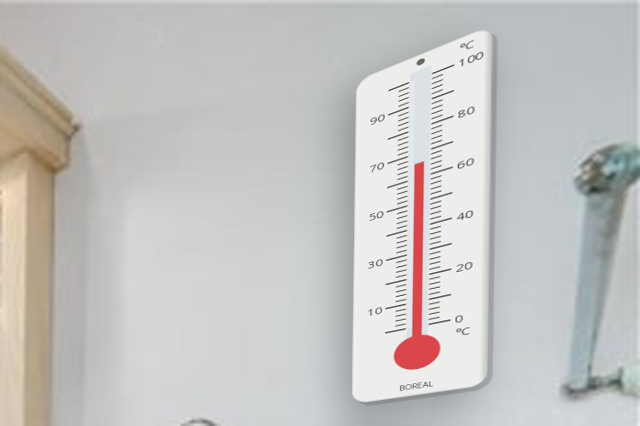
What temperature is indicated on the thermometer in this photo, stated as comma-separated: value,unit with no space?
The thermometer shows 66,°C
